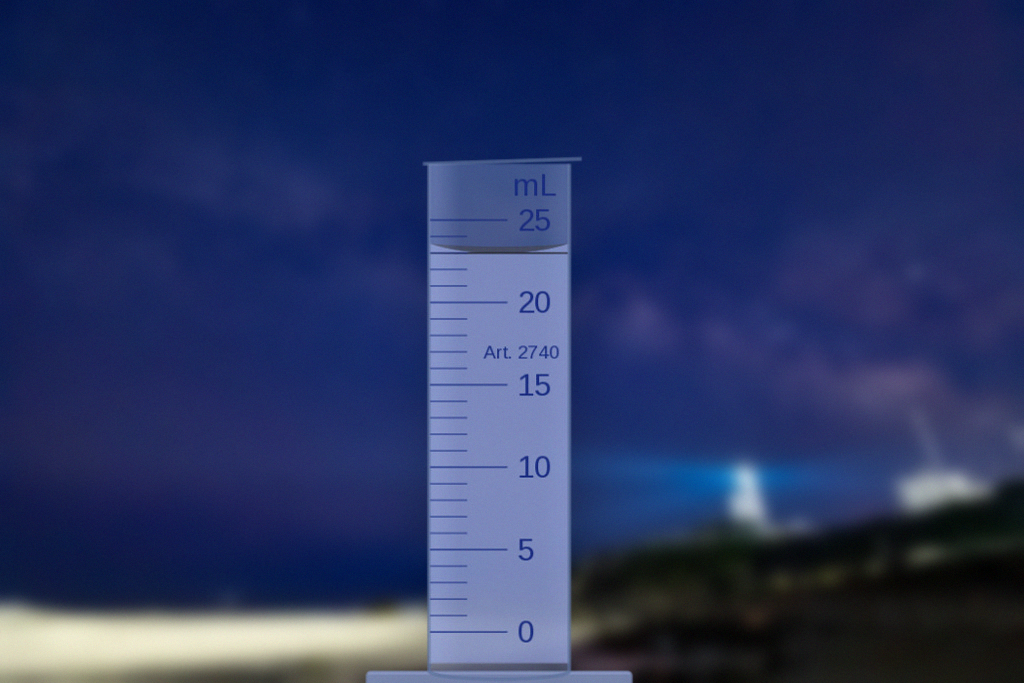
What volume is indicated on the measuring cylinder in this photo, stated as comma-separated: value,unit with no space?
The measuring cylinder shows 23,mL
